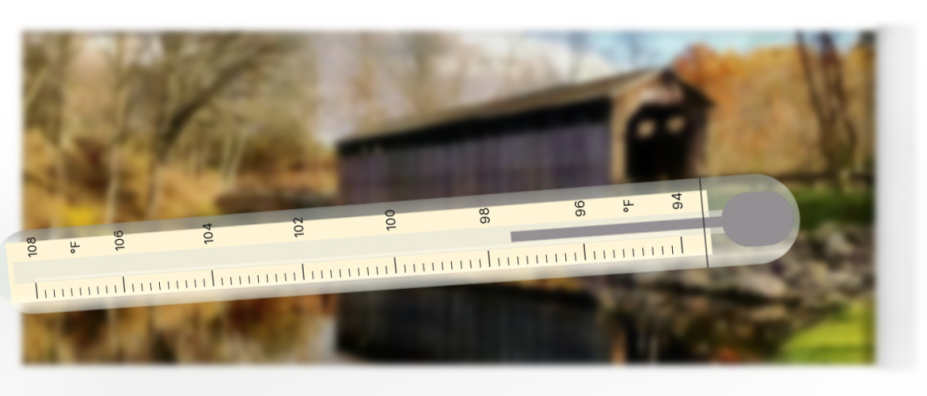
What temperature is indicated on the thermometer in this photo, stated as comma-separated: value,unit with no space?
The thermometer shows 97.5,°F
